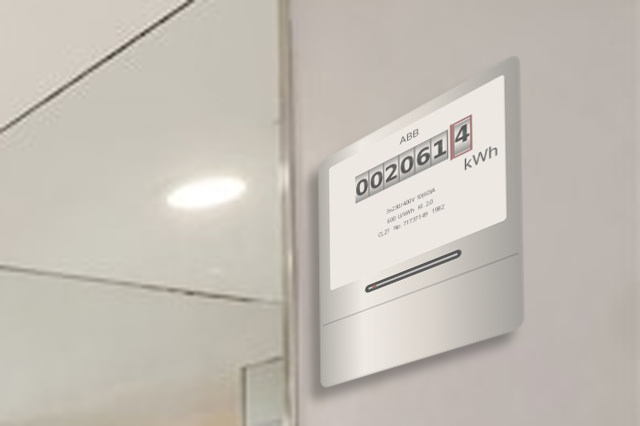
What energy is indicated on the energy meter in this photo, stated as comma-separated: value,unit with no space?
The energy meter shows 2061.4,kWh
